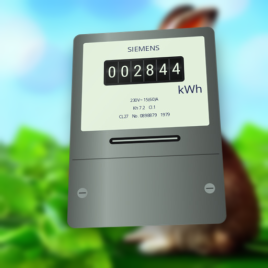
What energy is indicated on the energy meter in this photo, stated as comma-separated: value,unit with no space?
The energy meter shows 2844,kWh
